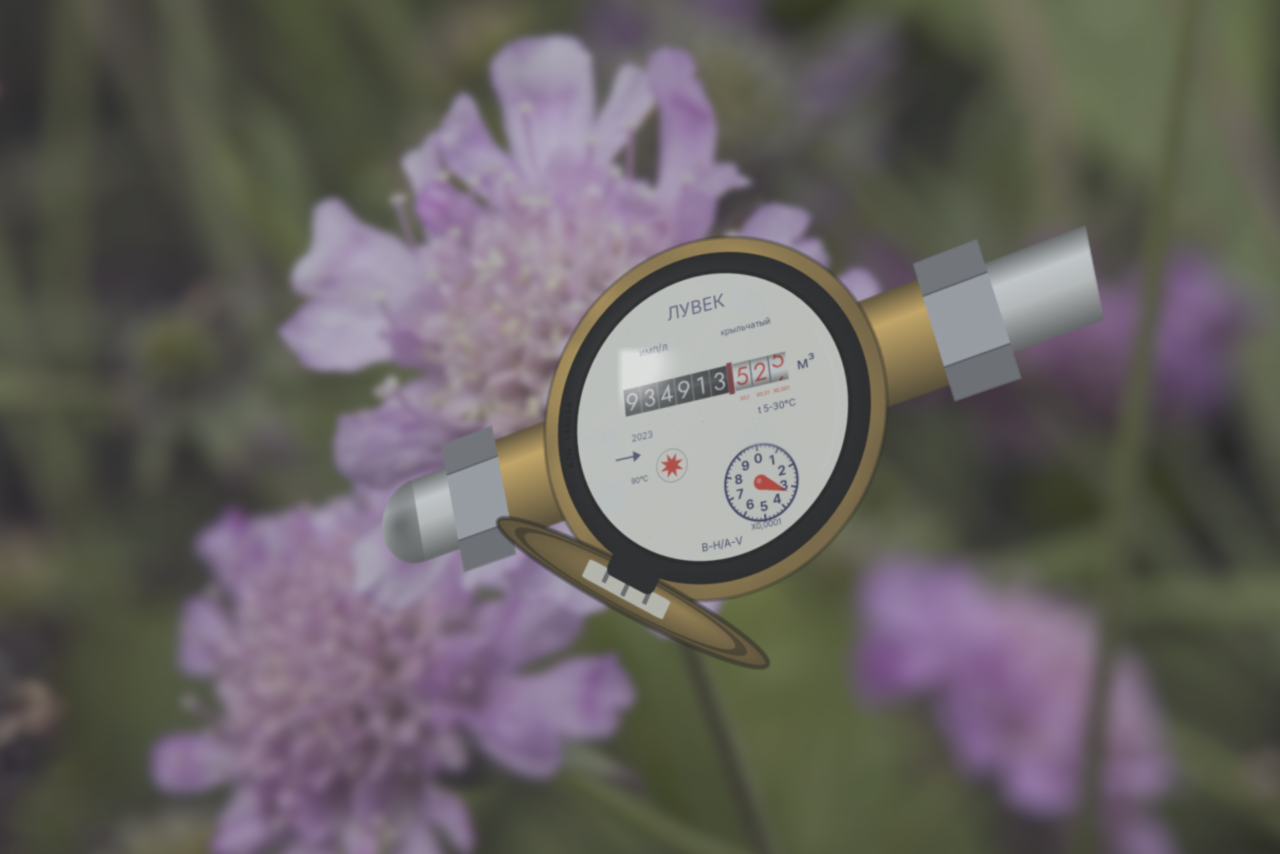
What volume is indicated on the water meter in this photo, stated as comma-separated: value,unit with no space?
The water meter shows 934913.5253,m³
